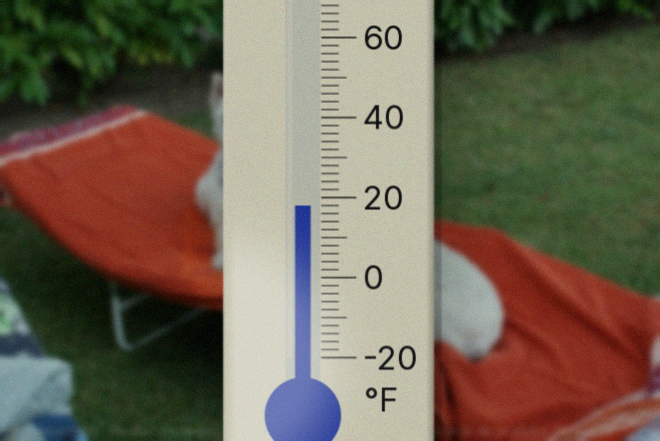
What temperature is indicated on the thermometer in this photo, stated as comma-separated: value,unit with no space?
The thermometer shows 18,°F
